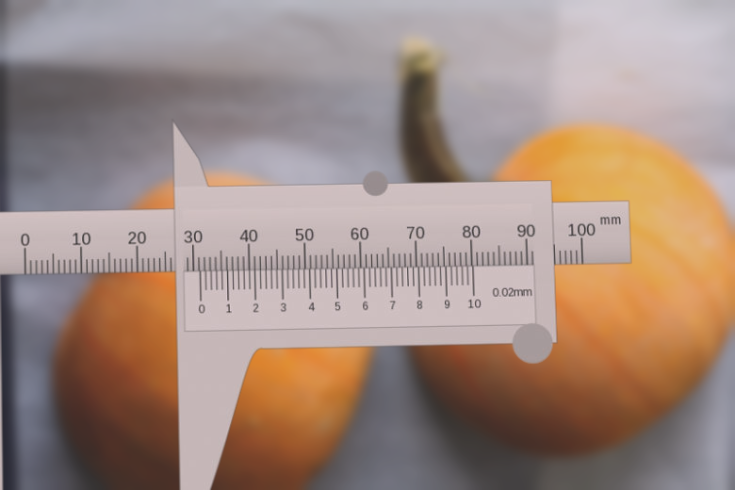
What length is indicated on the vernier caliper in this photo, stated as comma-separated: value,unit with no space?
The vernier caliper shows 31.2,mm
